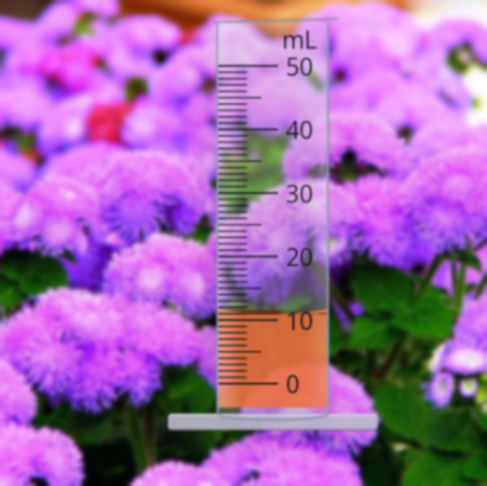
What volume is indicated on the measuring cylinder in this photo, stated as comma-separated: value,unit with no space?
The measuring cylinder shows 11,mL
